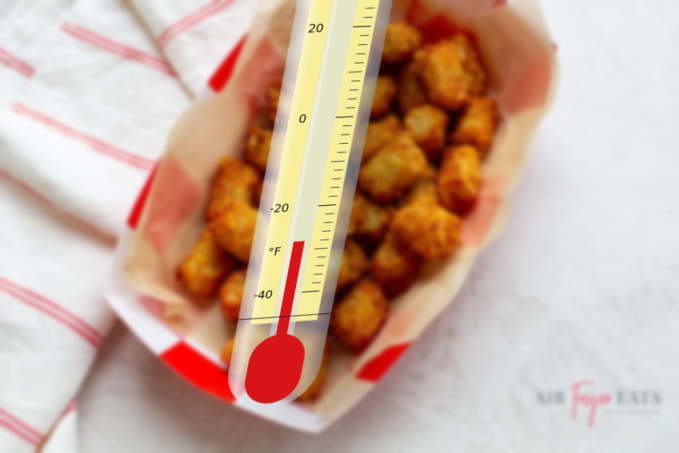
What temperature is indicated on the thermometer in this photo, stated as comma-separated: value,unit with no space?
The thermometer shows -28,°F
